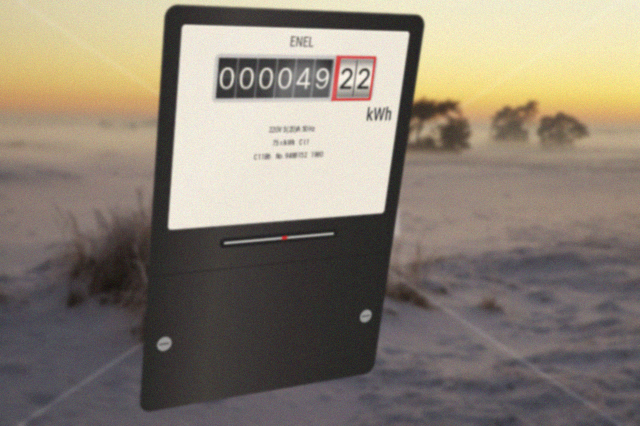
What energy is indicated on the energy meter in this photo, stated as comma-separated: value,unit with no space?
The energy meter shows 49.22,kWh
